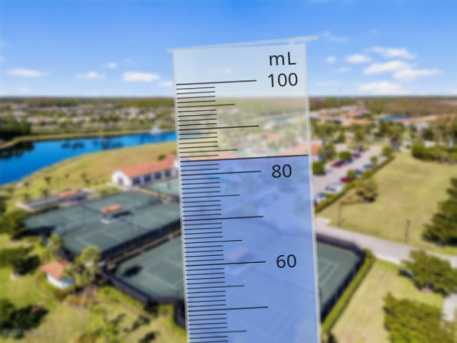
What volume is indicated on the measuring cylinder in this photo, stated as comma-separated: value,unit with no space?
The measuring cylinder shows 83,mL
